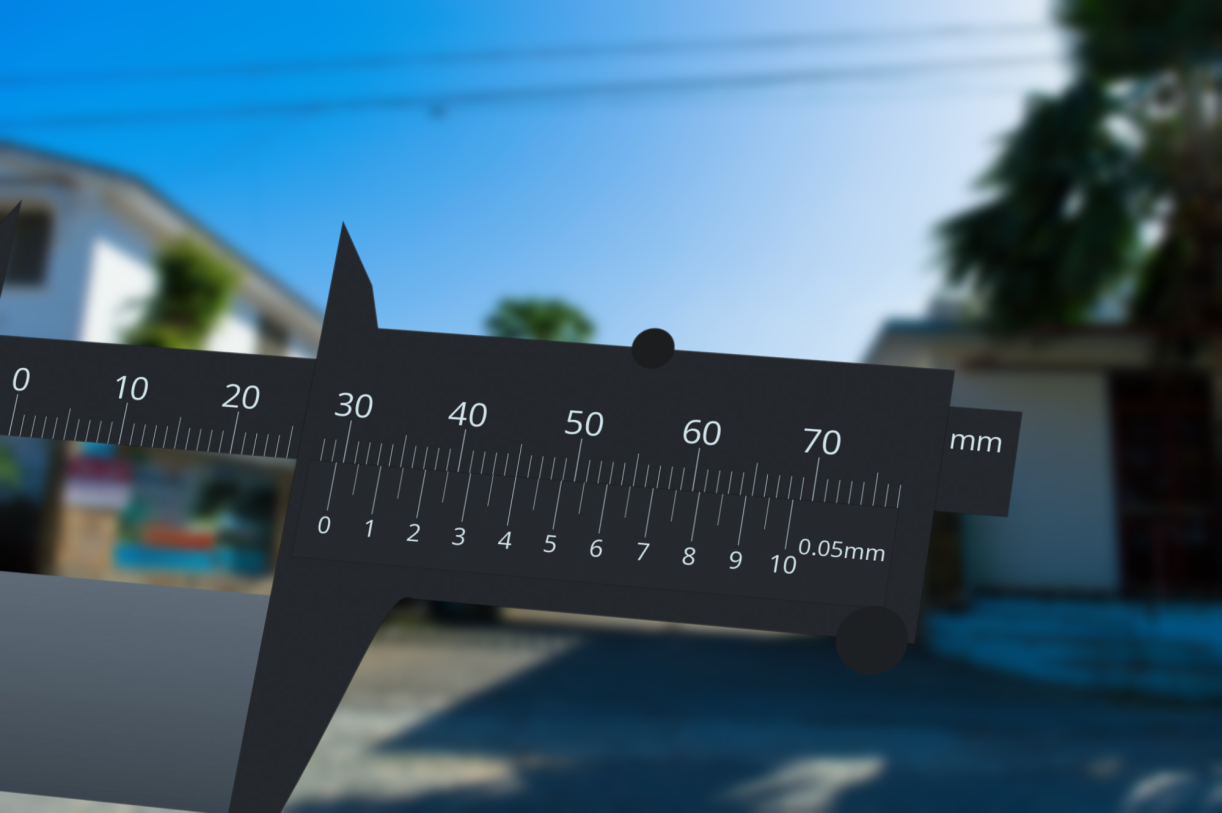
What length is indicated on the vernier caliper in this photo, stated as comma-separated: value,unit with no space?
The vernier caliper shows 29.4,mm
